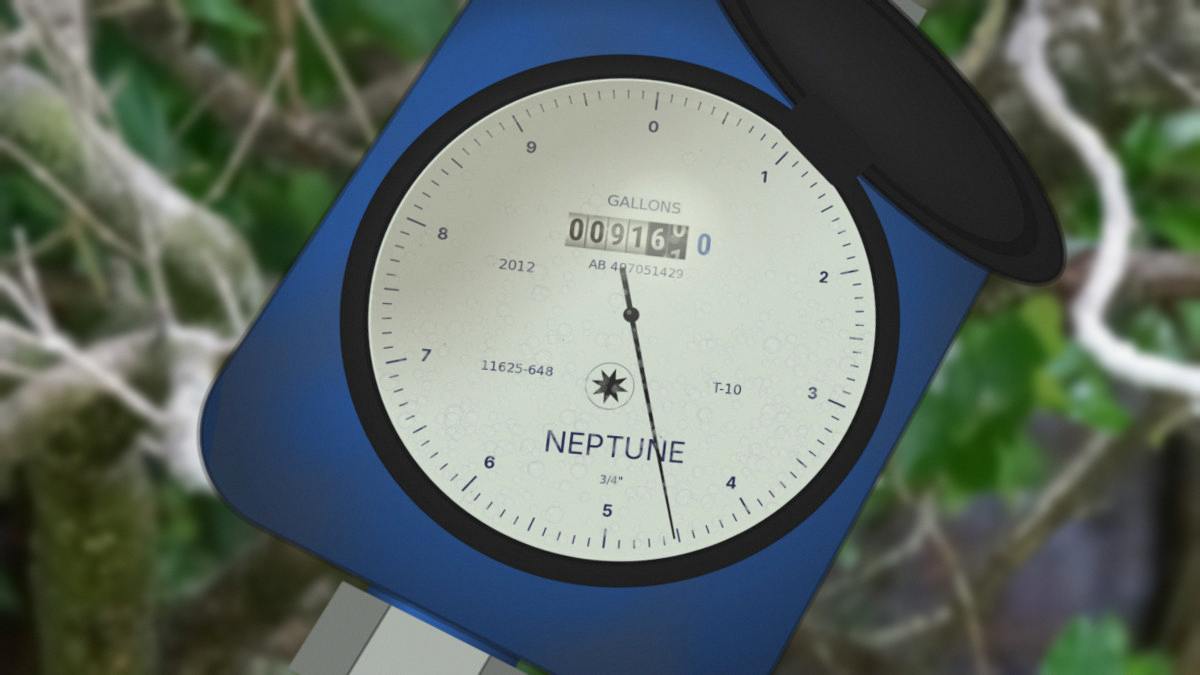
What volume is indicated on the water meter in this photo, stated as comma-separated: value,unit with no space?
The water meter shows 91604.5,gal
